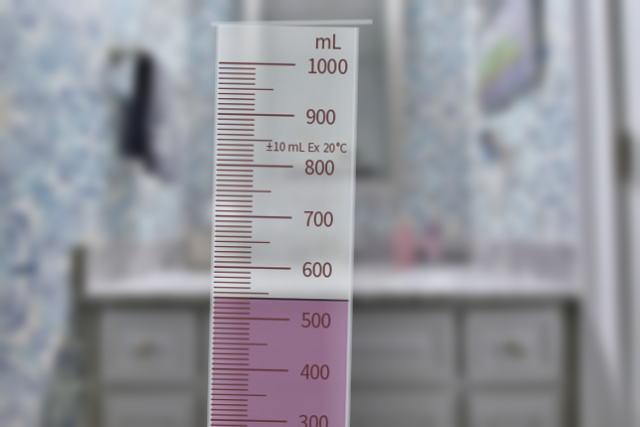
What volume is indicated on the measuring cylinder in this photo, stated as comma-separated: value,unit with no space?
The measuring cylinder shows 540,mL
